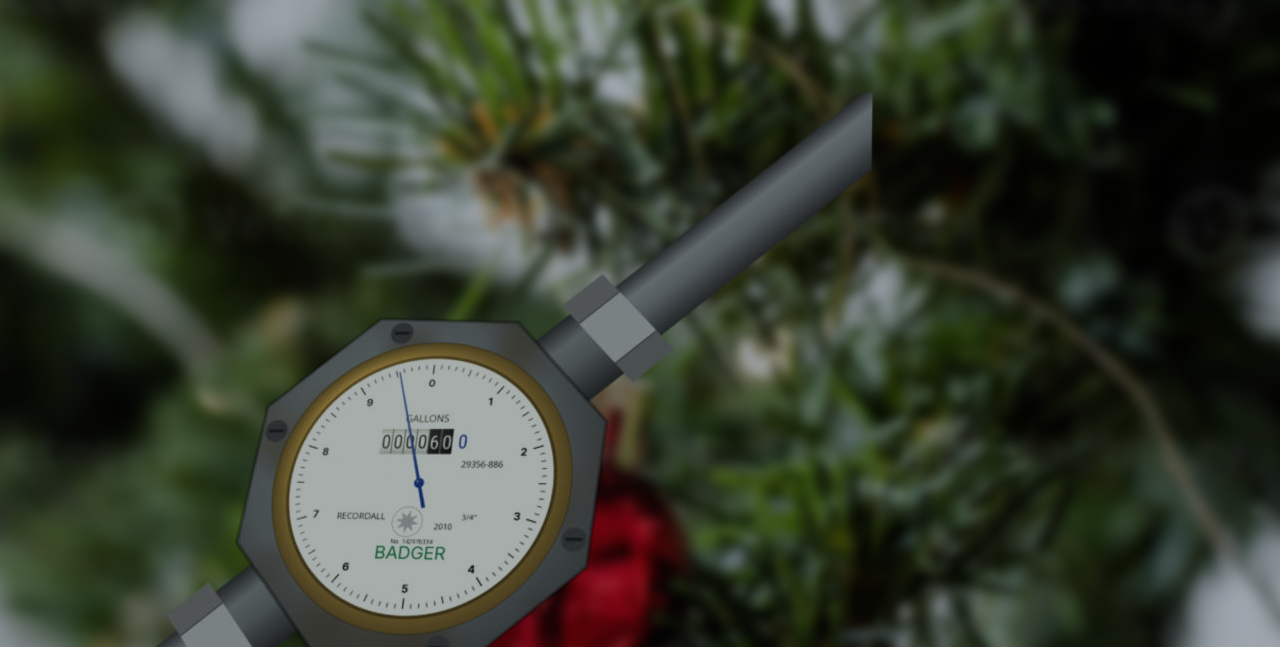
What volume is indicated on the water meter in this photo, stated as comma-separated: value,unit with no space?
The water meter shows 599.5,gal
